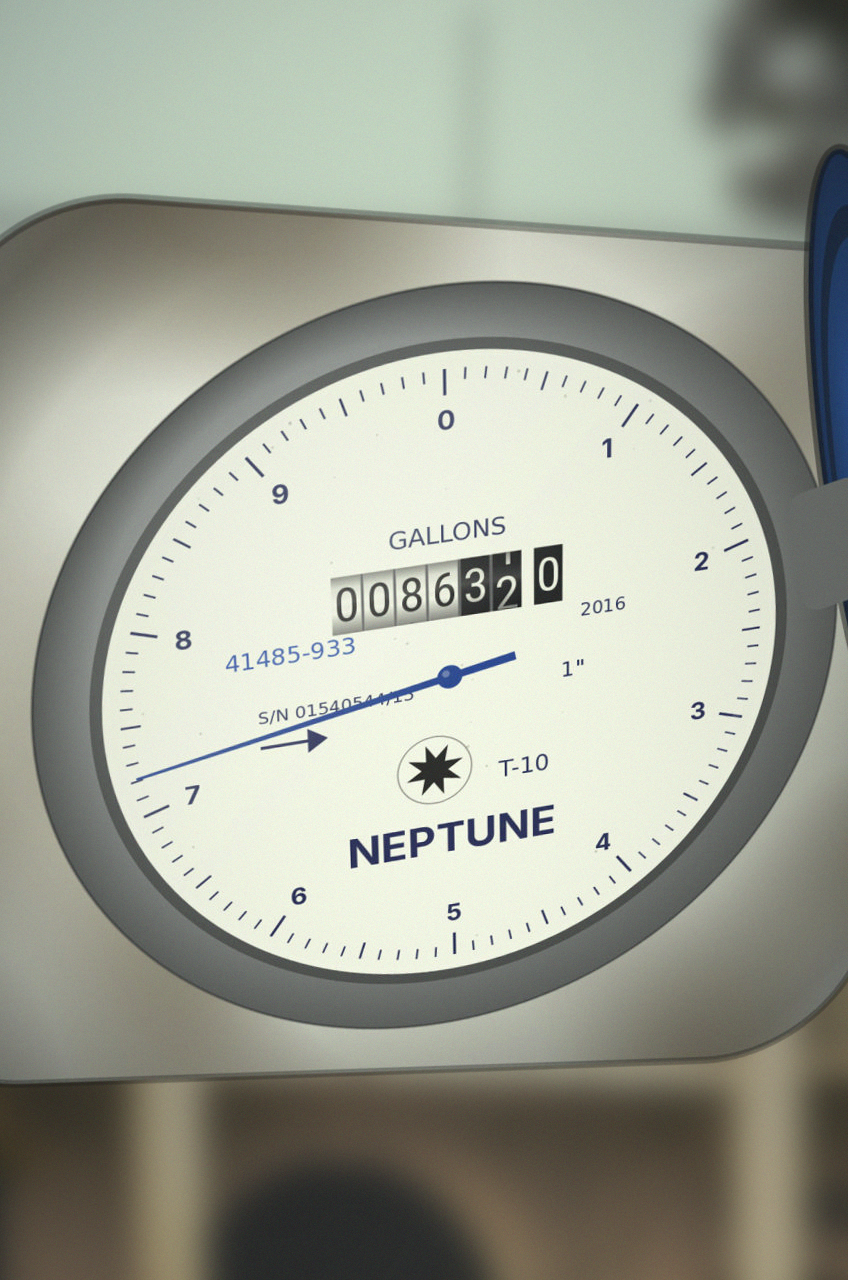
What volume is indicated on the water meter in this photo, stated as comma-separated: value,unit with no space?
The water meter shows 86317.2,gal
